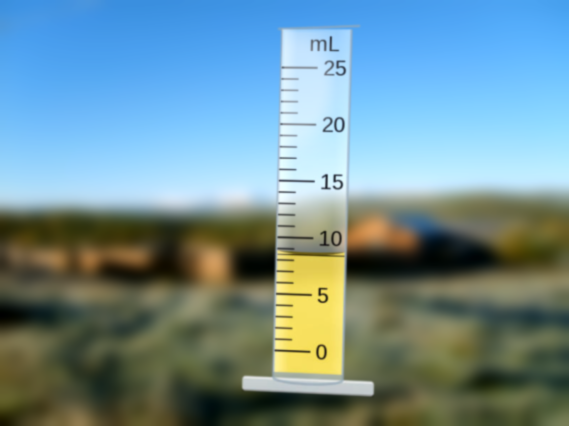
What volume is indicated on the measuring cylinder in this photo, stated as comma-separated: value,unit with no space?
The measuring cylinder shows 8.5,mL
